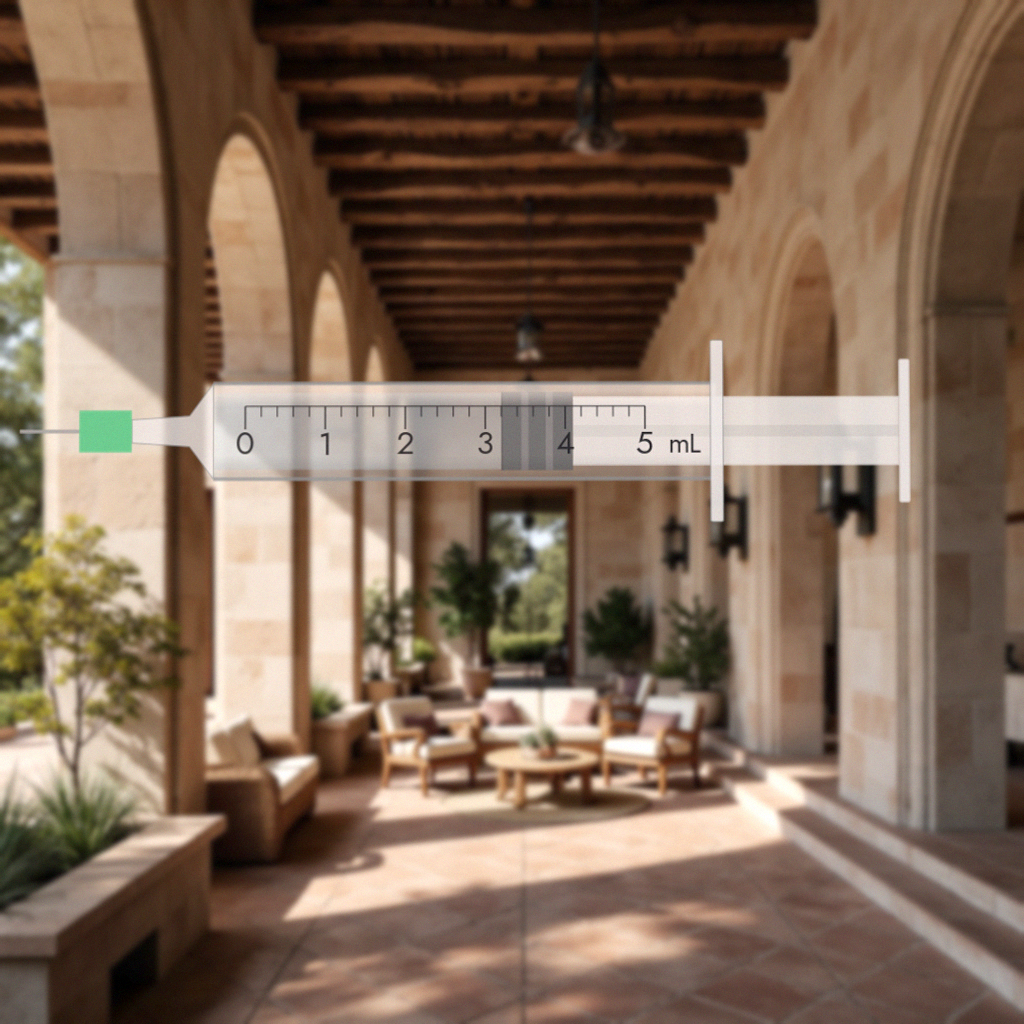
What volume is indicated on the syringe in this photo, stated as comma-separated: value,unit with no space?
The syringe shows 3.2,mL
